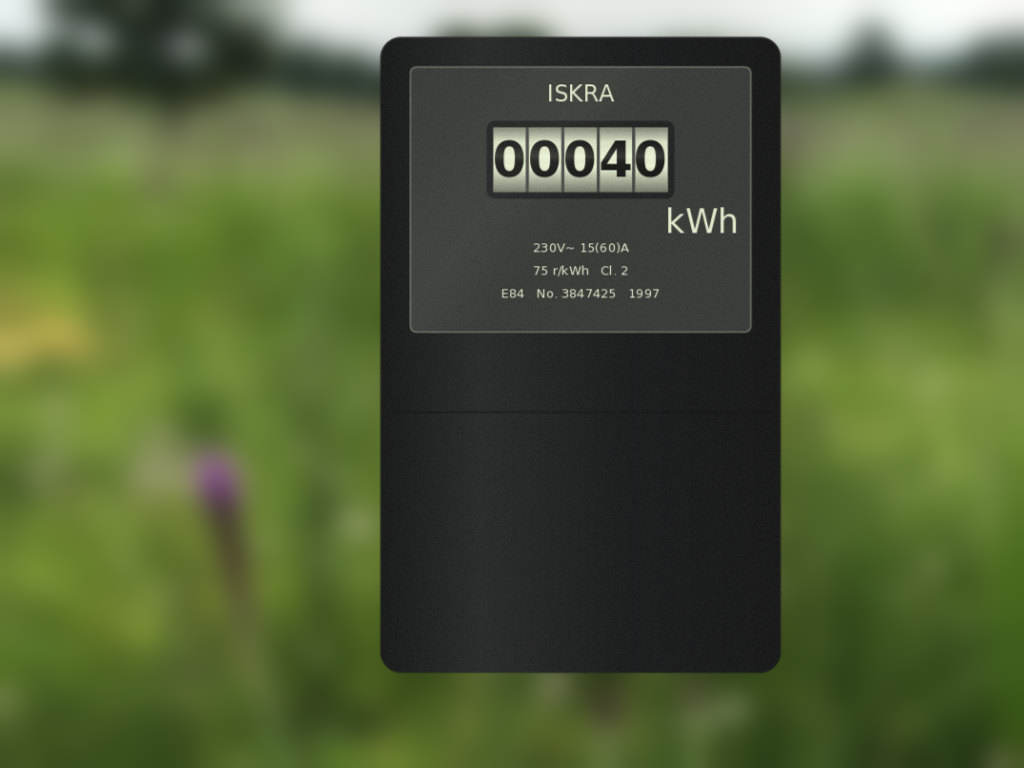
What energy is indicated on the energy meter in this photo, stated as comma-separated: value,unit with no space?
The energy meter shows 40,kWh
